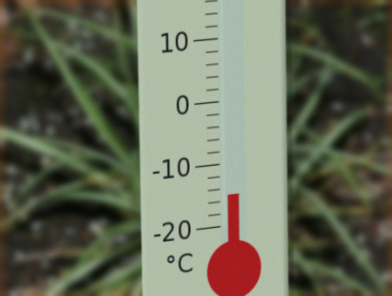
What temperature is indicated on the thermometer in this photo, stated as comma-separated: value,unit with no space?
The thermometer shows -15,°C
